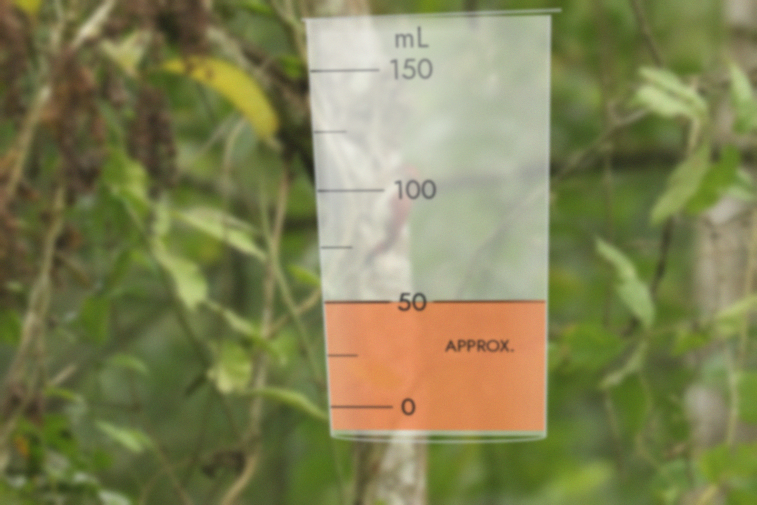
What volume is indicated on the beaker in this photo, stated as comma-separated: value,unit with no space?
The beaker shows 50,mL
